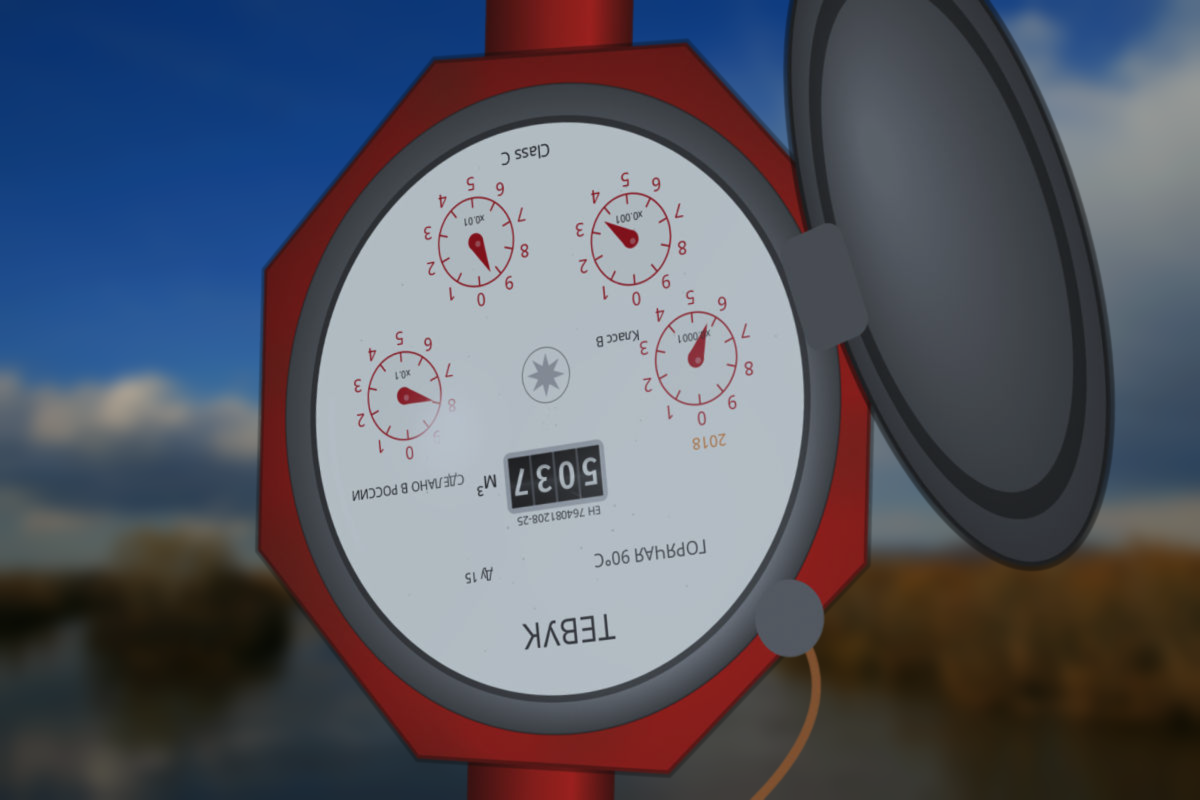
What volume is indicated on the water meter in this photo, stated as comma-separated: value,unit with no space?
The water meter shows 5037.7935,m³
